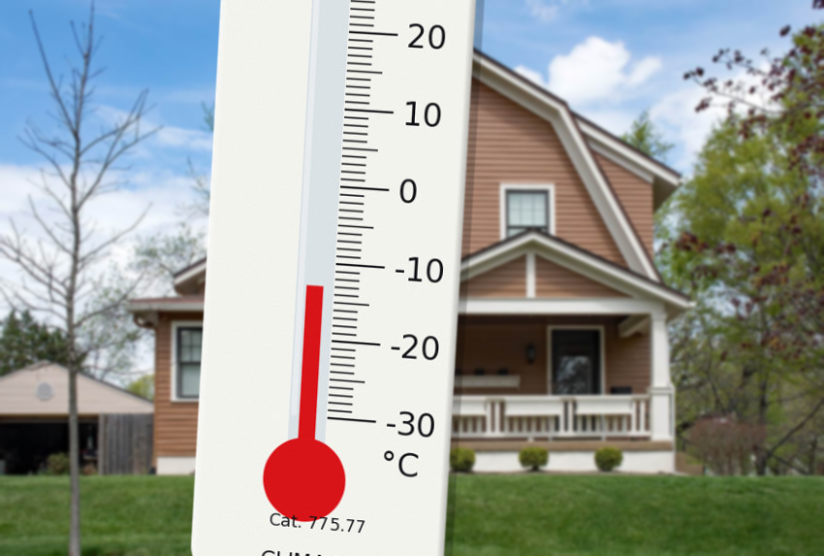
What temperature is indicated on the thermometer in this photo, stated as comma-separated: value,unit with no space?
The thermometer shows -13,°C
